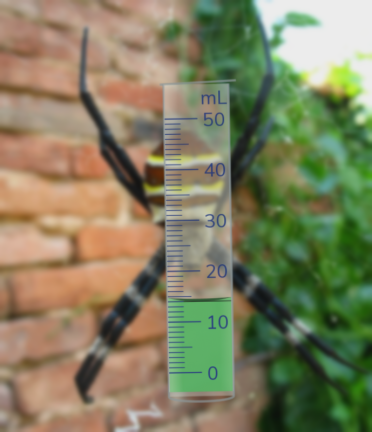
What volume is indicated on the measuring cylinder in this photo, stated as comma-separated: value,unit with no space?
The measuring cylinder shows 14,mL
